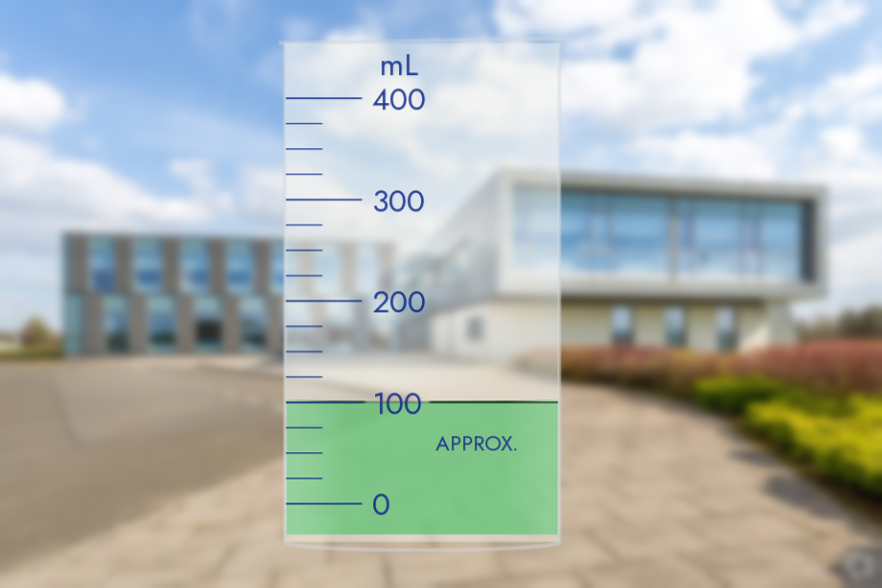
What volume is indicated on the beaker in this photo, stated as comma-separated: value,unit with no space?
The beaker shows 100,mL
